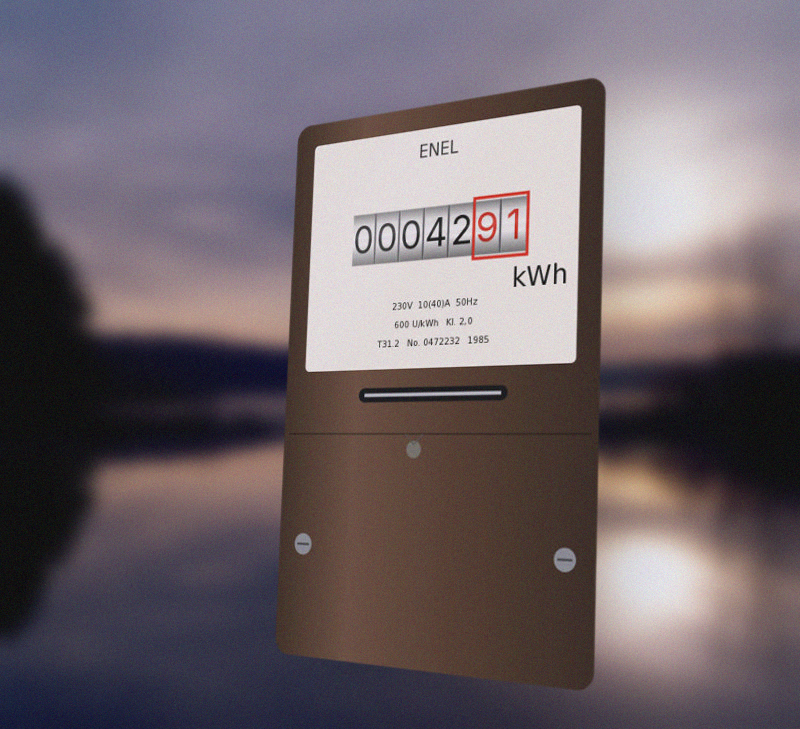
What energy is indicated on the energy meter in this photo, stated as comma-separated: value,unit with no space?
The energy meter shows 42.91,kWh
